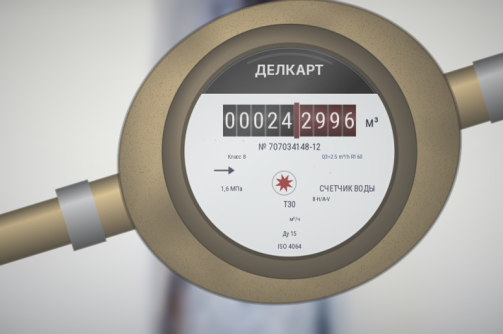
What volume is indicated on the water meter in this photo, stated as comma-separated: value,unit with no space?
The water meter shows 24.2996,m³
